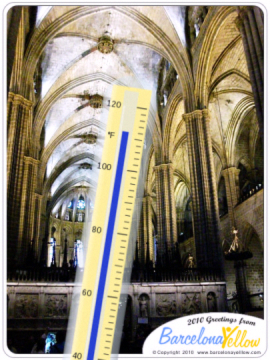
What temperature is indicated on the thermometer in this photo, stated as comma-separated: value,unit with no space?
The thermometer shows 112,°F
